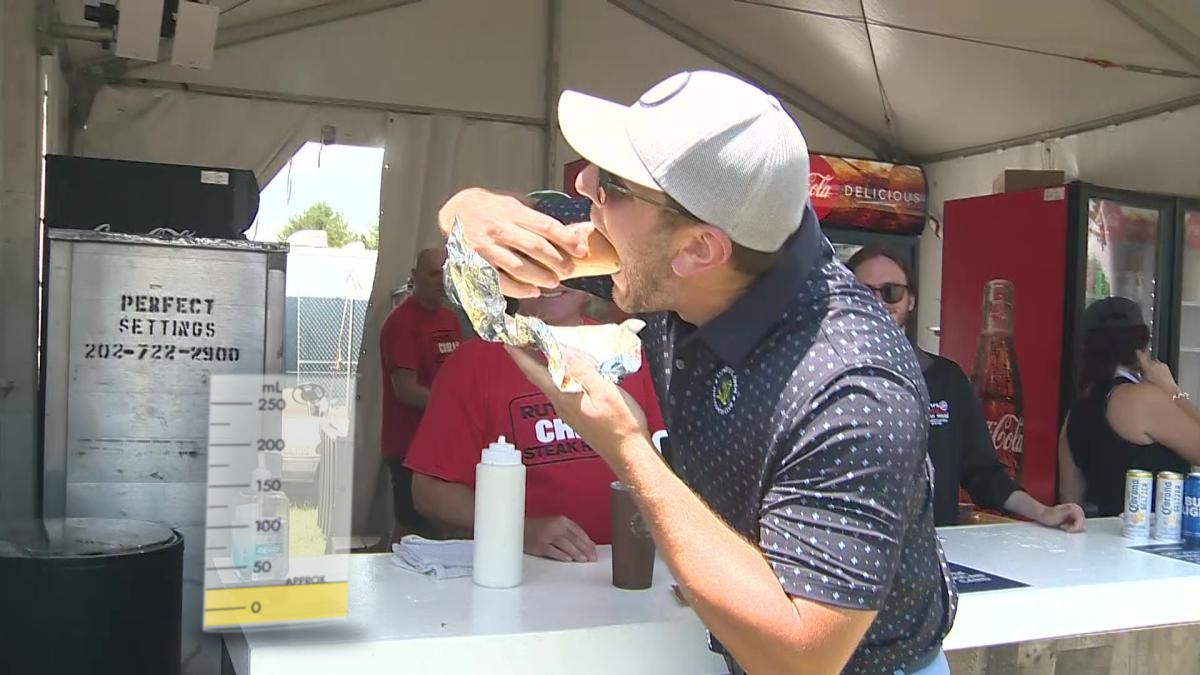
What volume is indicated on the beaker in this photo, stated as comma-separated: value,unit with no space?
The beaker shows 25,mL
